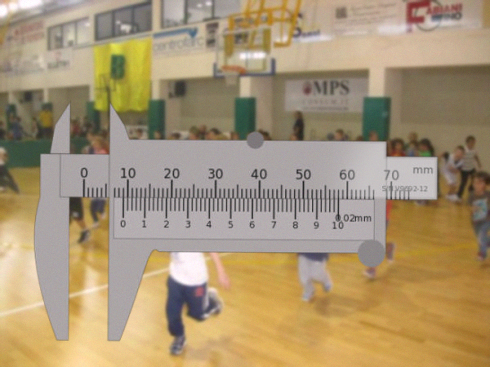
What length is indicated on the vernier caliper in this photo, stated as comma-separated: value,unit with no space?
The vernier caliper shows 9.0,mm
